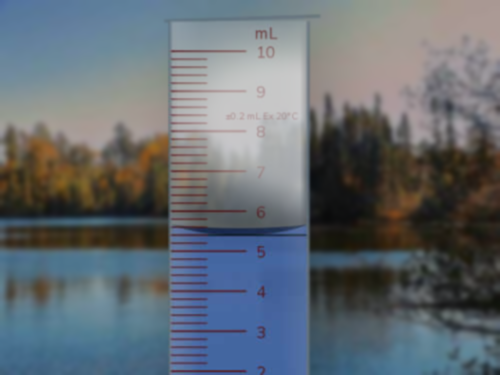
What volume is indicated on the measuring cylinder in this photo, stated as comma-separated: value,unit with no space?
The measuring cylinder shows 5.4,mL
